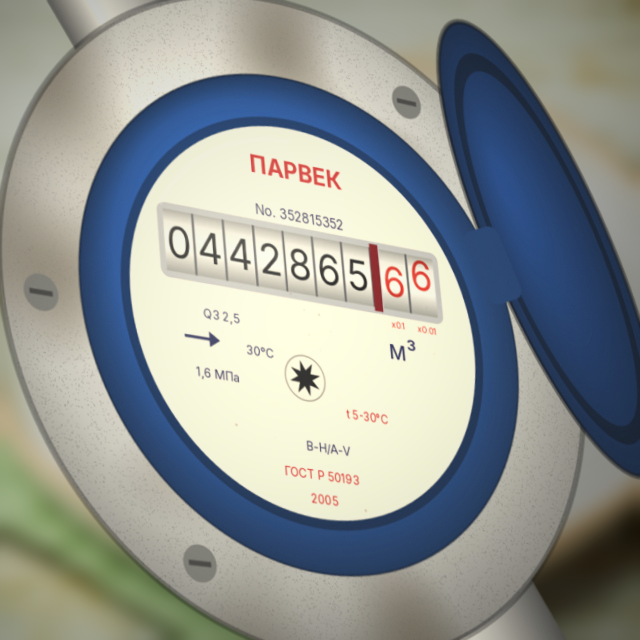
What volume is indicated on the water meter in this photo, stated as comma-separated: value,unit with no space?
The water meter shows 442865.66,m³
